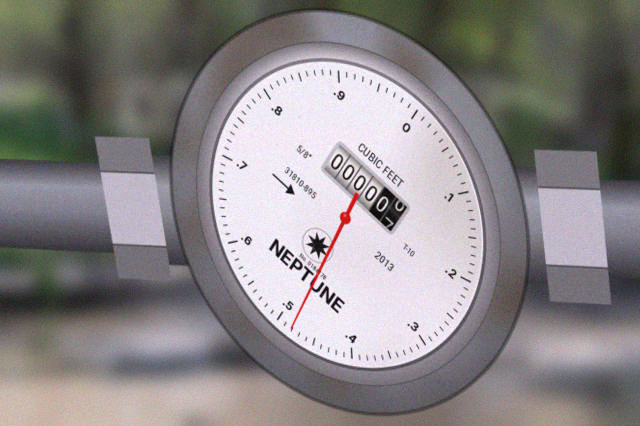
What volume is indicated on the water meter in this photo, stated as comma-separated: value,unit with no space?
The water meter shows 6.48,ft³
